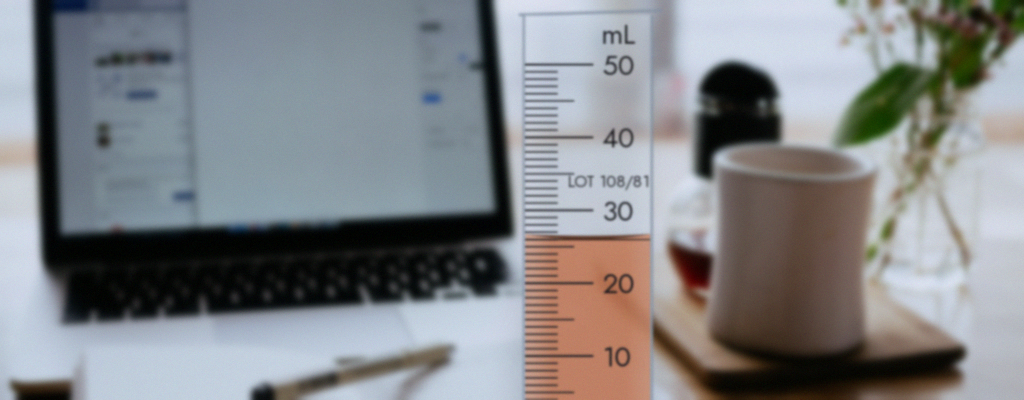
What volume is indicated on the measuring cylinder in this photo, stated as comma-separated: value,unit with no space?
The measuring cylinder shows 26,mL
